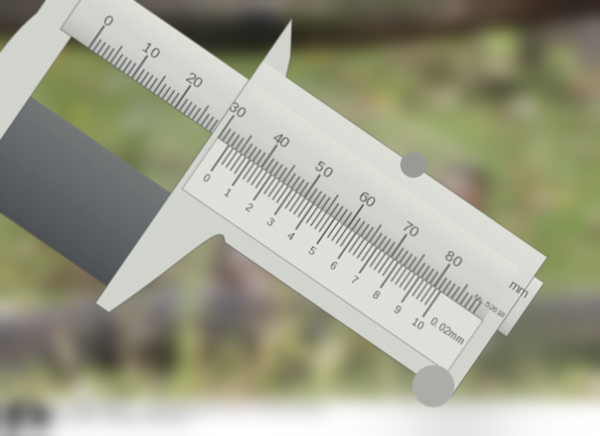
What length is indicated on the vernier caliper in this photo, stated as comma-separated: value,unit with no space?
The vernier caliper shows 32.5,mm
